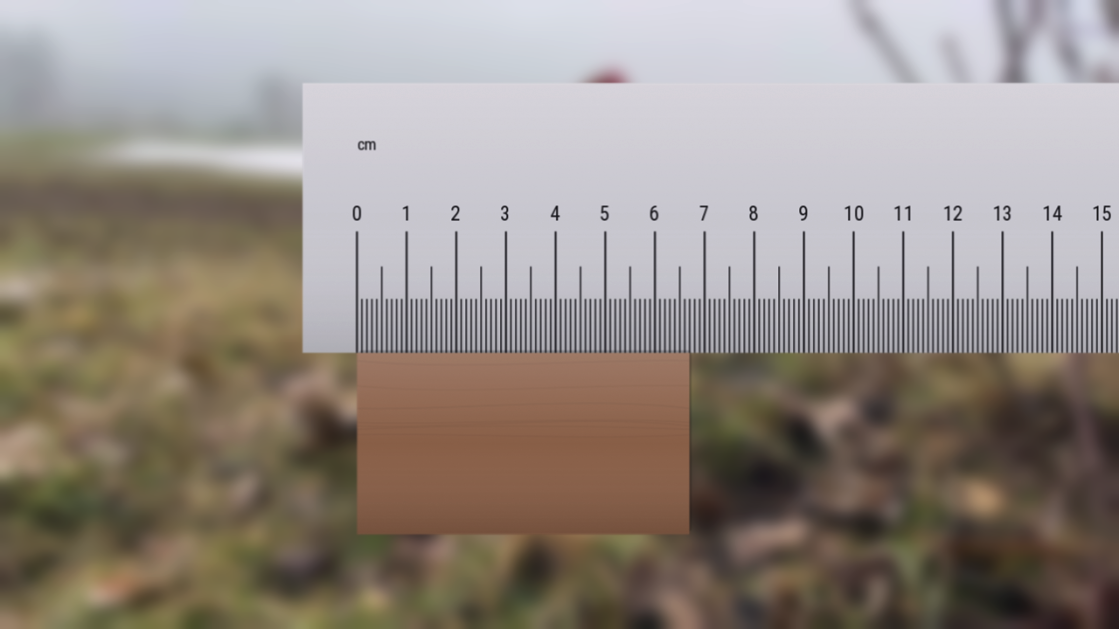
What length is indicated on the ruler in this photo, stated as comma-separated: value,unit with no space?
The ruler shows 6.7,cm
